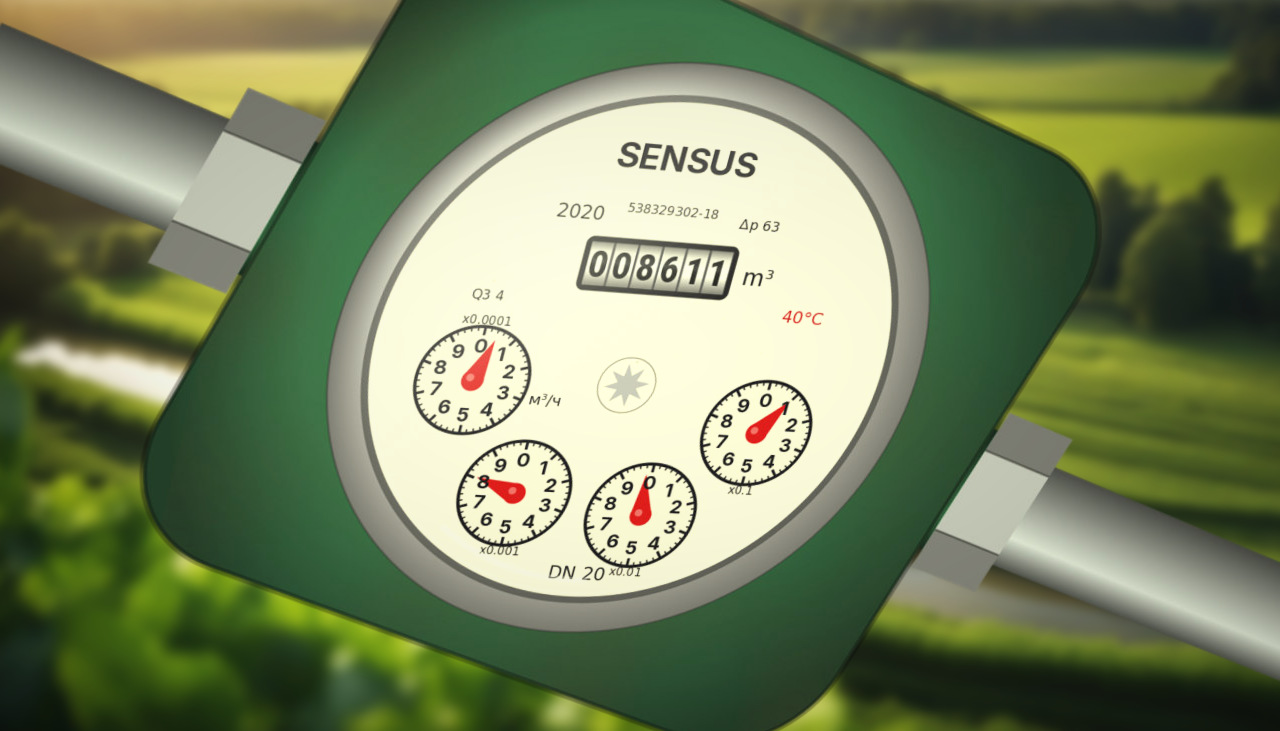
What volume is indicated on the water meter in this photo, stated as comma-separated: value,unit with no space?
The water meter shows 8611.0980,m³
